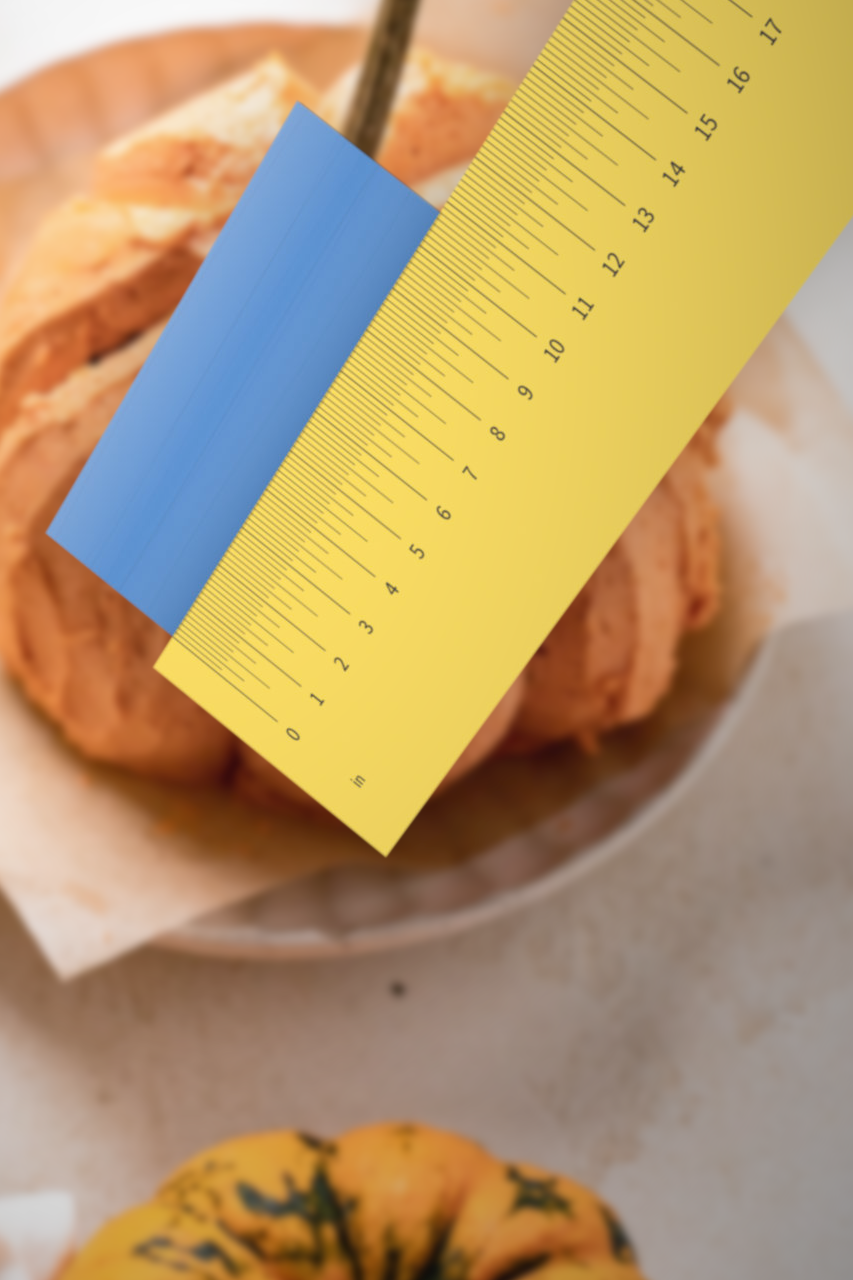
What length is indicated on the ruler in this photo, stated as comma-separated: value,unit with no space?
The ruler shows 10.75,in
